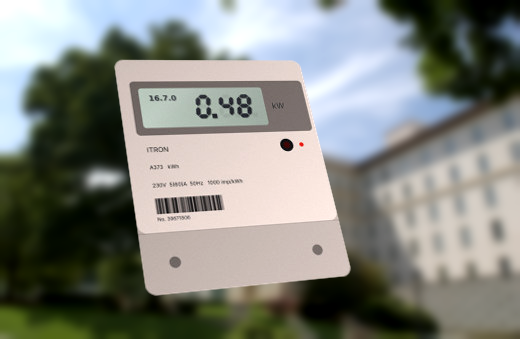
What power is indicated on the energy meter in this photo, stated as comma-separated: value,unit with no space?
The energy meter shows 0.48,kW
